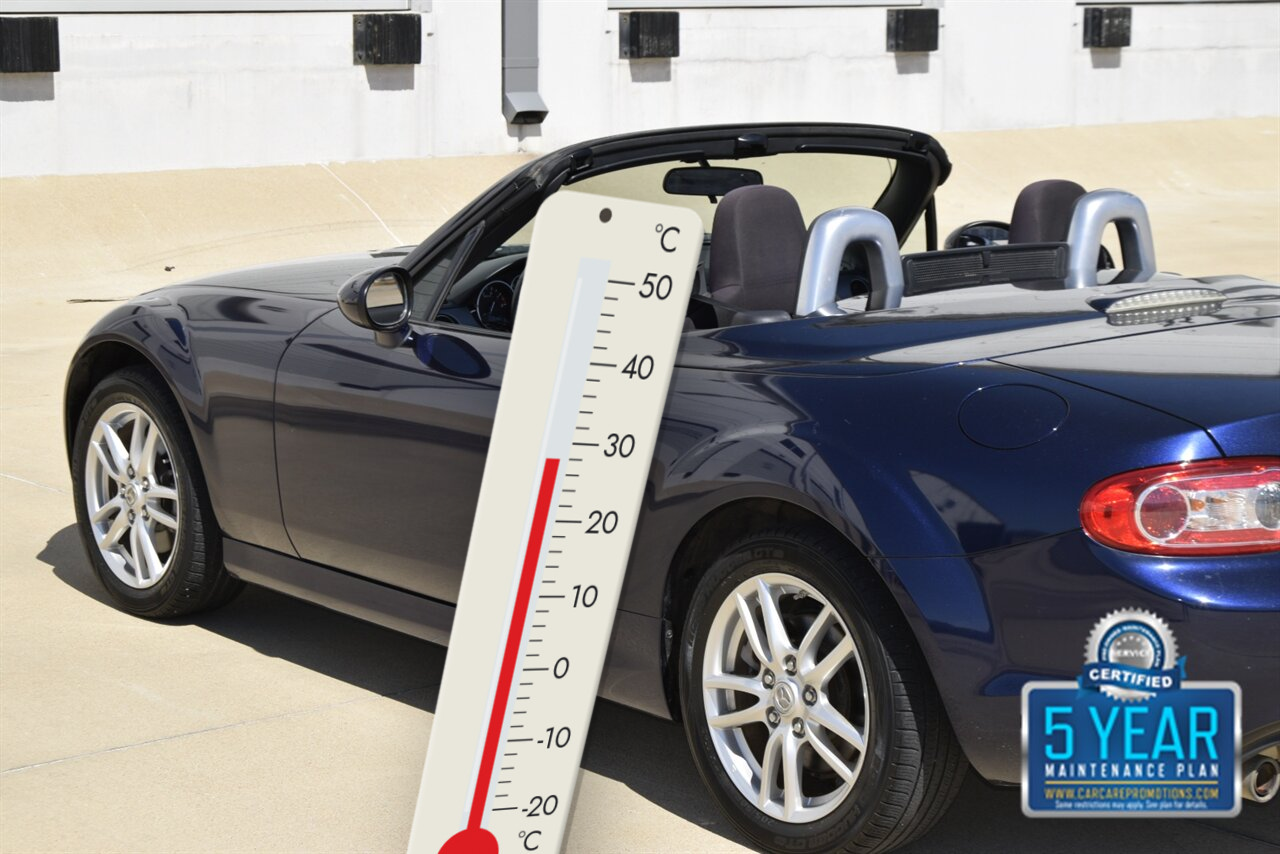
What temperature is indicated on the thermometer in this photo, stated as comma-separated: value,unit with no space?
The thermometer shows 28,°C
